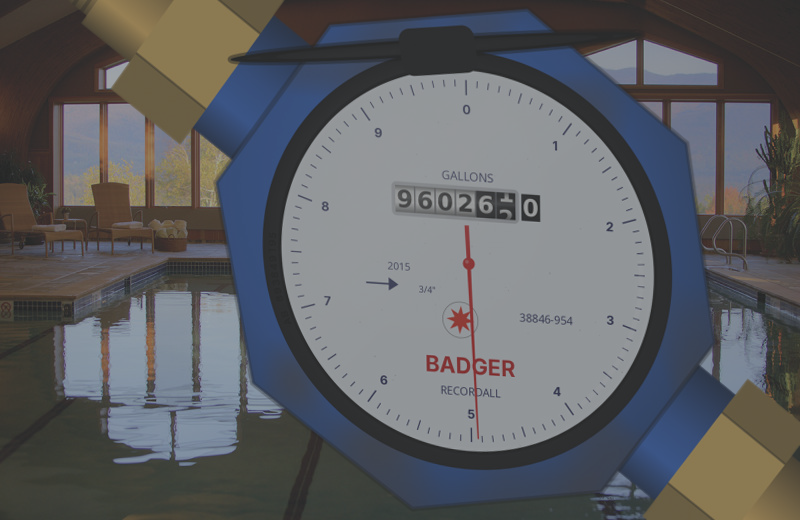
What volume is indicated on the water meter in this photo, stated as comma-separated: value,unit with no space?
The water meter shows 9602614.9,gal
